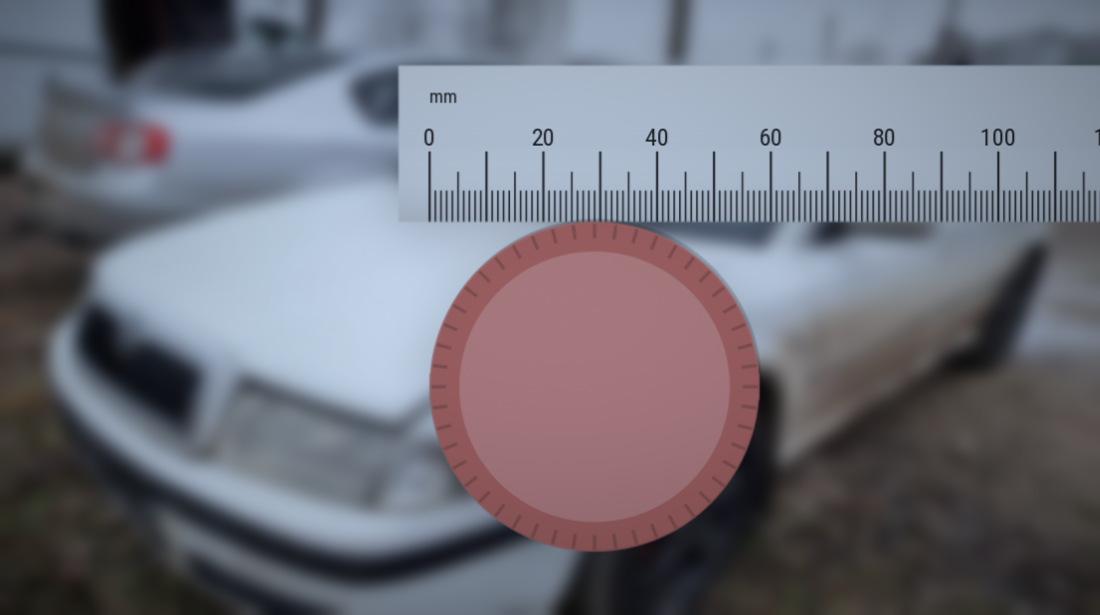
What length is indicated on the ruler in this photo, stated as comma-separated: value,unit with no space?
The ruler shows 58,mm
